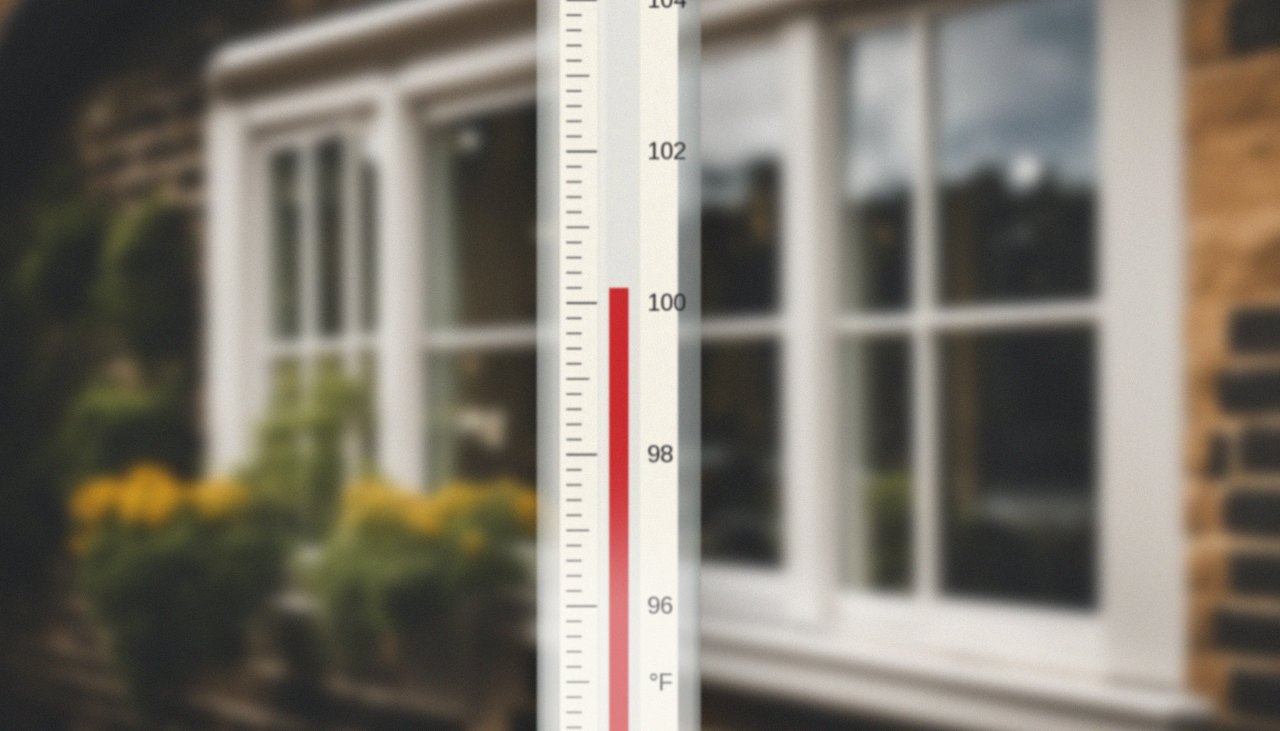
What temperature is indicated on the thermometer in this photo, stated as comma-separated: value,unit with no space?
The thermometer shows 100.2,°F
